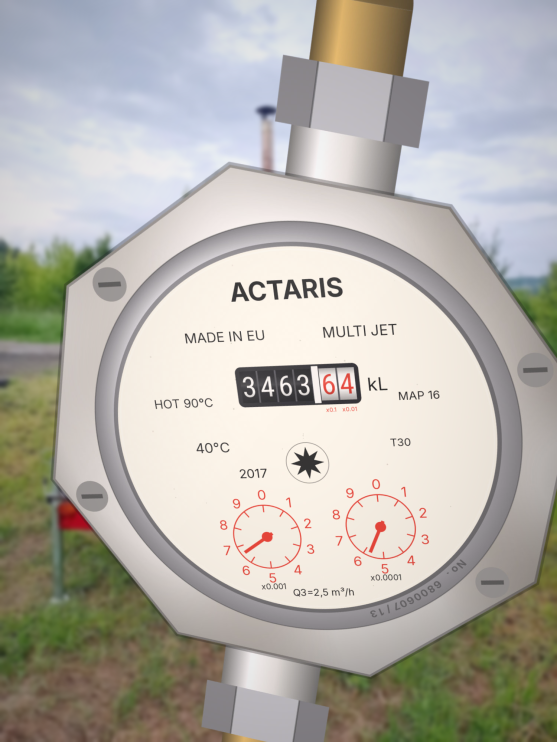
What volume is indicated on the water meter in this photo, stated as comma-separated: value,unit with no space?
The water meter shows 3463.6465,kL
